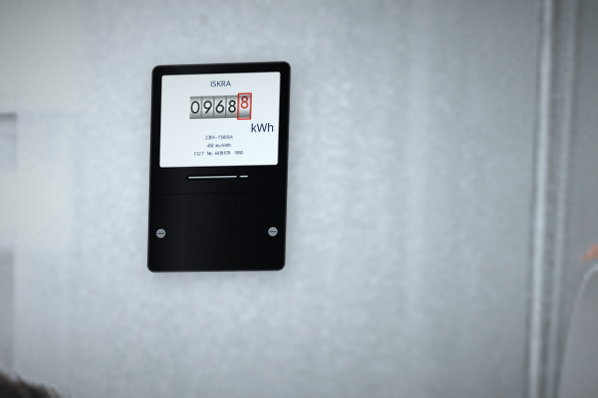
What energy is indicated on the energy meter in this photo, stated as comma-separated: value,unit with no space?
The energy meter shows 968.8,kWh
